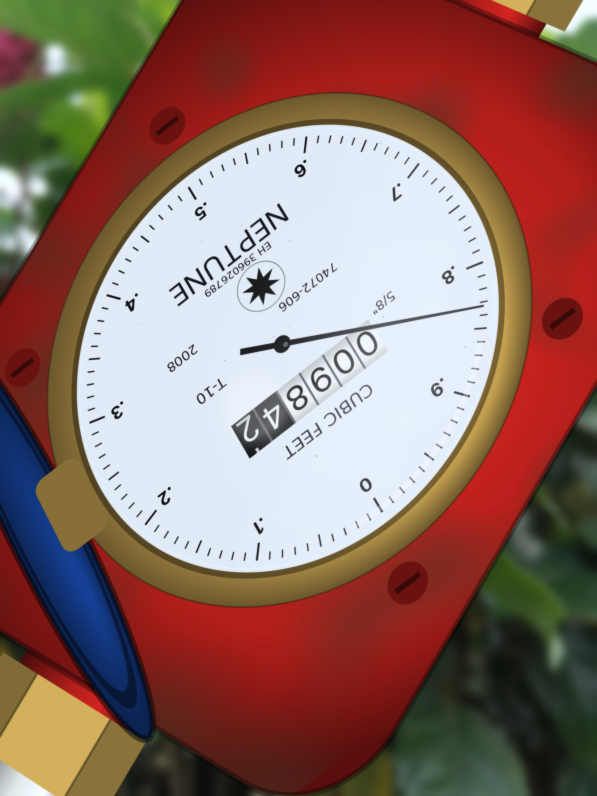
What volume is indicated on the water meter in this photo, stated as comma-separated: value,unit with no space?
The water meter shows 9841.83,ft³
